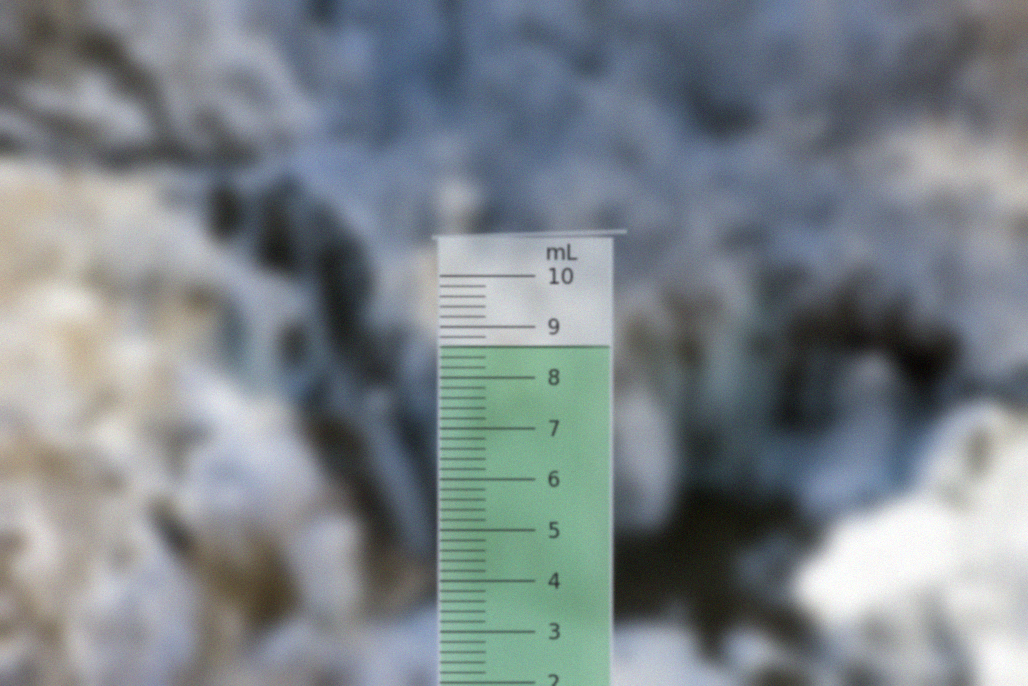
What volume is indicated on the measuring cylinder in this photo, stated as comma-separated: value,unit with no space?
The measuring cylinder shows 8.6,mL
